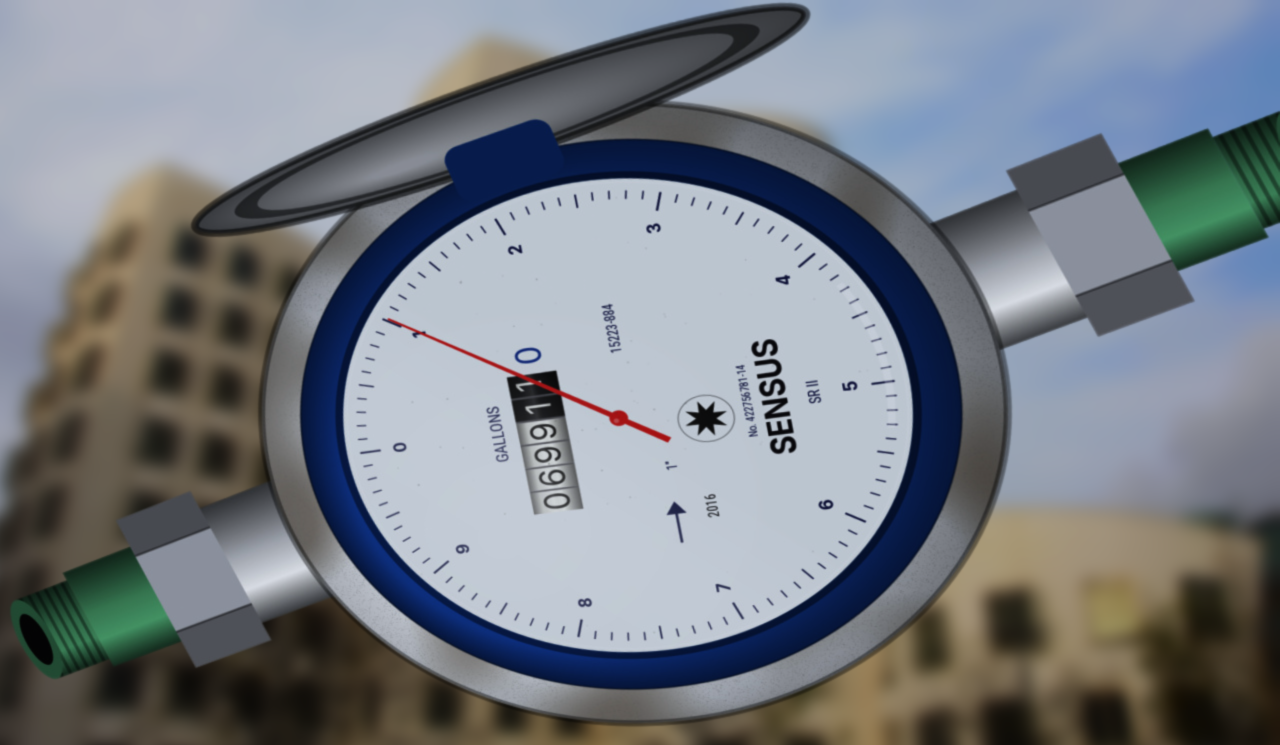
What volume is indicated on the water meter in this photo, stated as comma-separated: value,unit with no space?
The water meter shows 699111.0,gal
